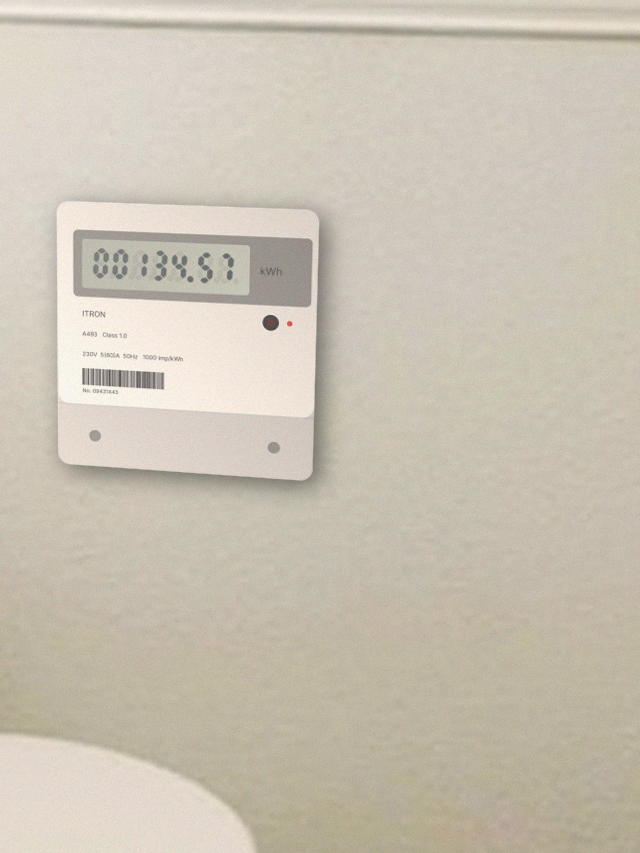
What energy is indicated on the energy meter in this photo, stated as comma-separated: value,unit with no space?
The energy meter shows 134.57,kWh
